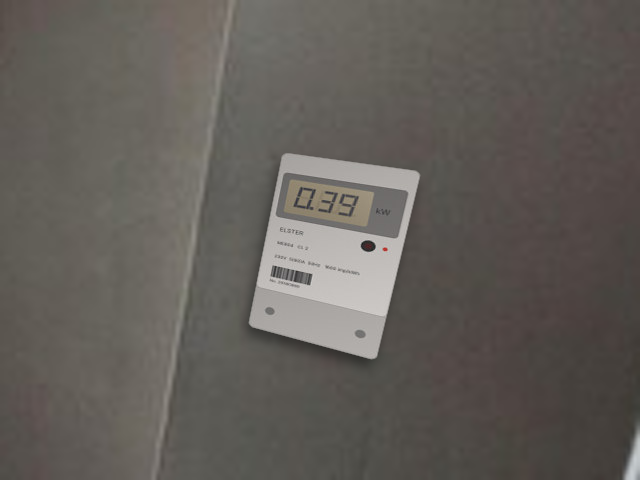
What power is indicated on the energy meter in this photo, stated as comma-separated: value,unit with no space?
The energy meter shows 0.39,kW
